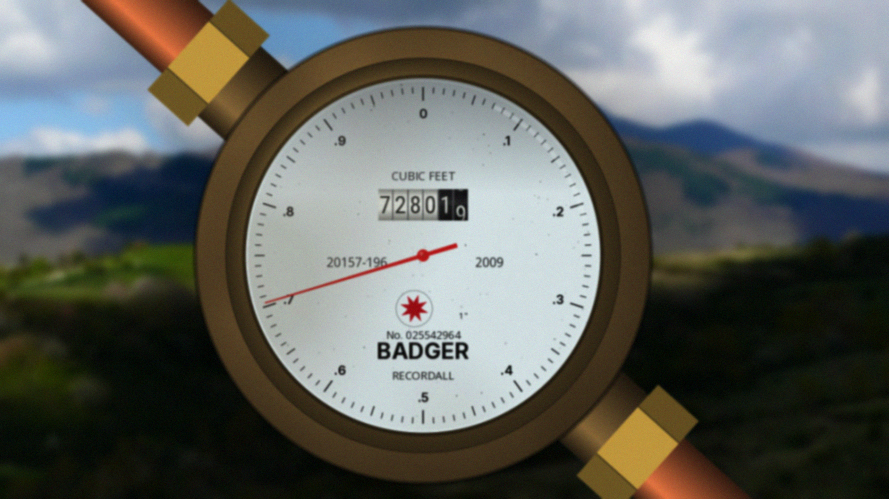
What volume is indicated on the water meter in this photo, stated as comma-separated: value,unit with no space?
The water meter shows 728018.70,ft³
